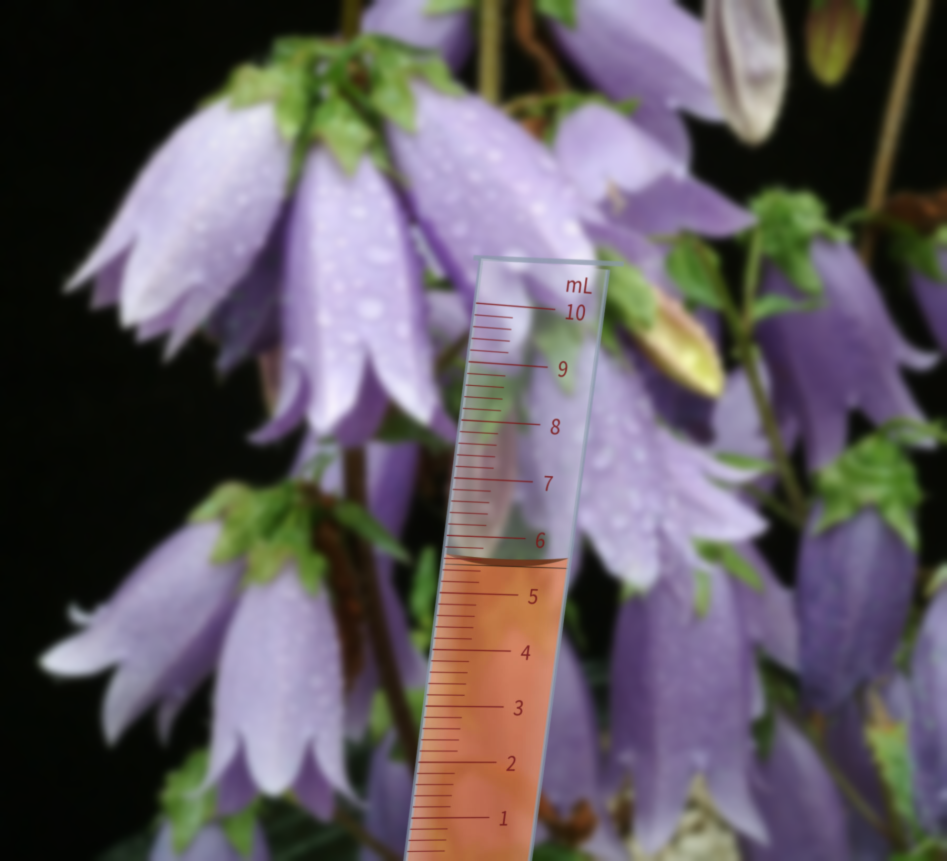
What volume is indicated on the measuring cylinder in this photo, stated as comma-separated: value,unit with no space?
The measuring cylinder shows 5.5,mL
